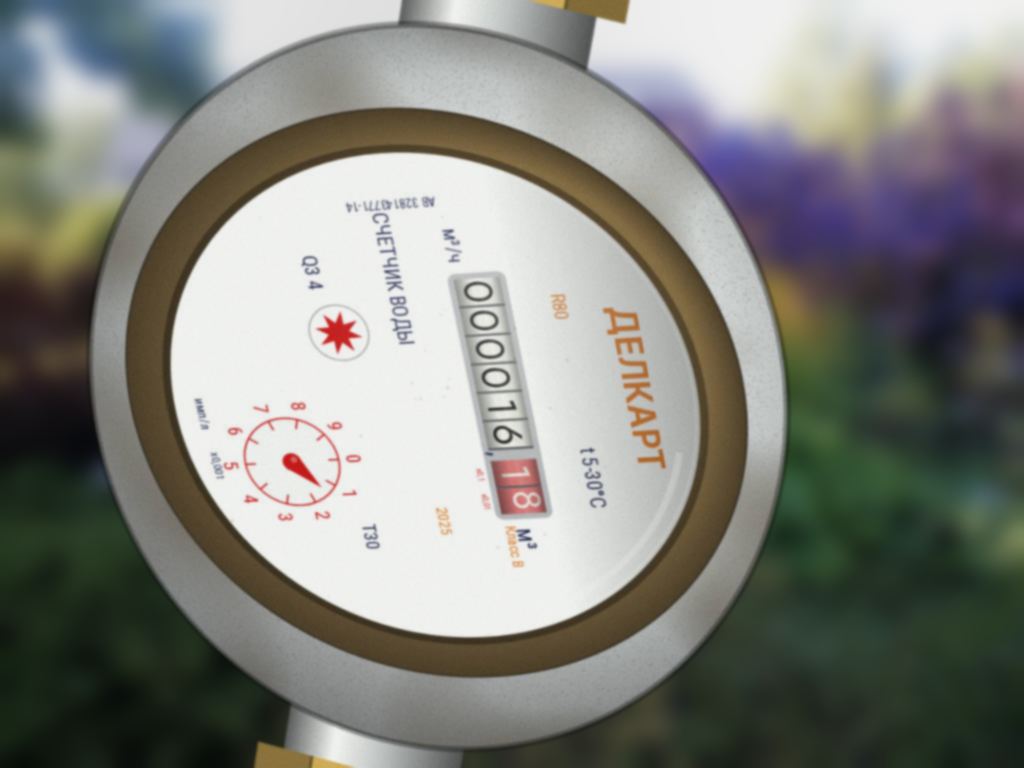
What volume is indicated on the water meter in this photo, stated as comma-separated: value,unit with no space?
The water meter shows 16.181,m³
